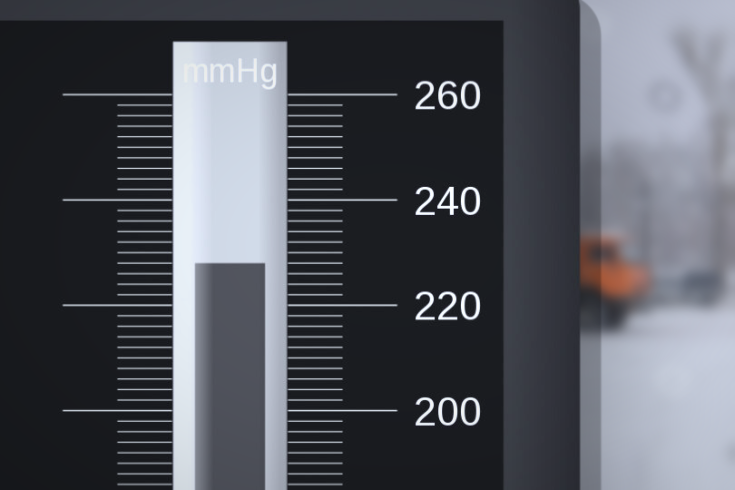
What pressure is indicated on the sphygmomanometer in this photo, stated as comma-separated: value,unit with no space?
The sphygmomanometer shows 228,mmHg
